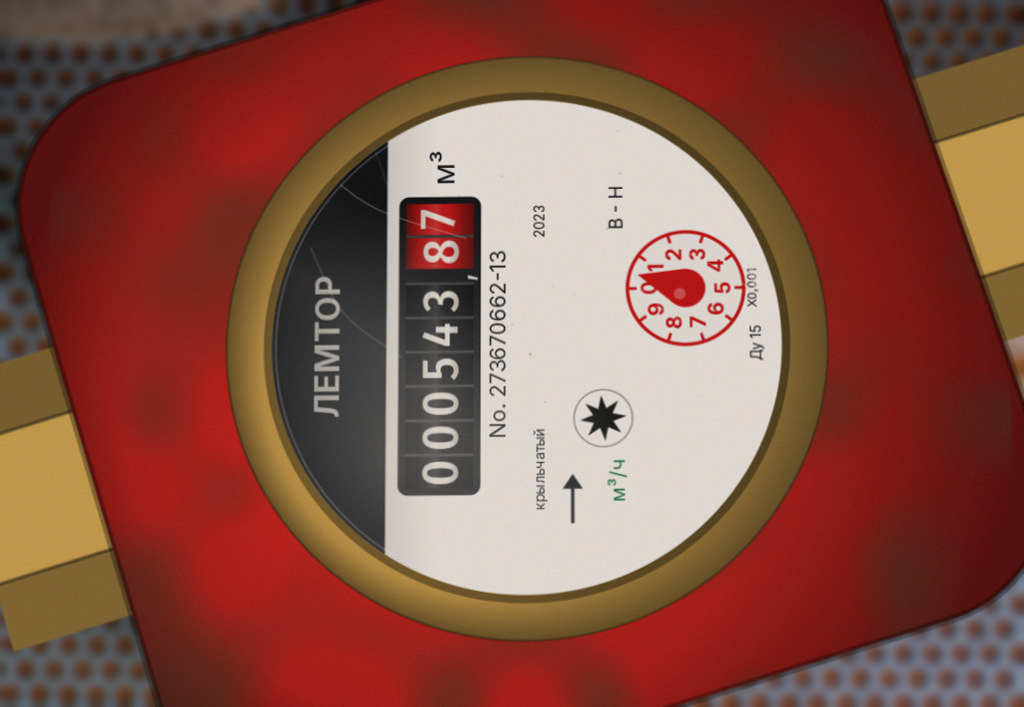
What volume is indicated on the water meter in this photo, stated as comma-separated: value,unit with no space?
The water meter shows 543.870,m³
